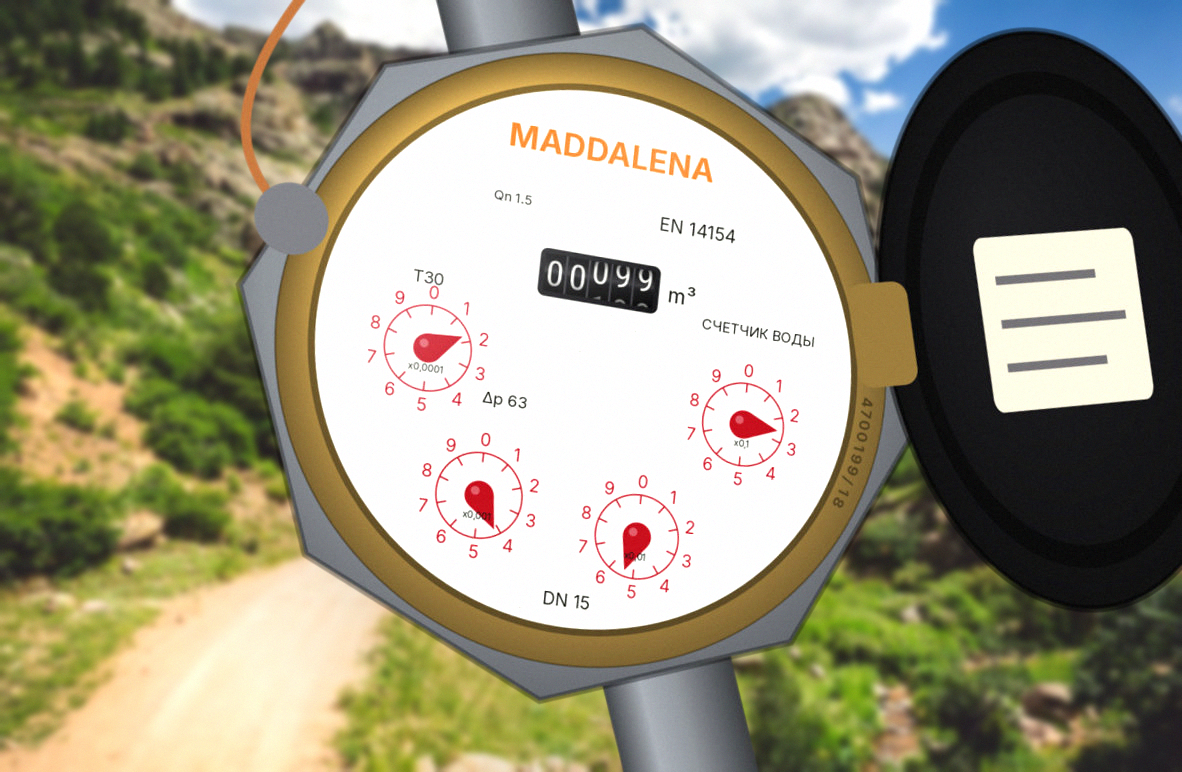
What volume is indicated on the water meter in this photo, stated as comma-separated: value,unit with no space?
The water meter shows 99.2541,m³
